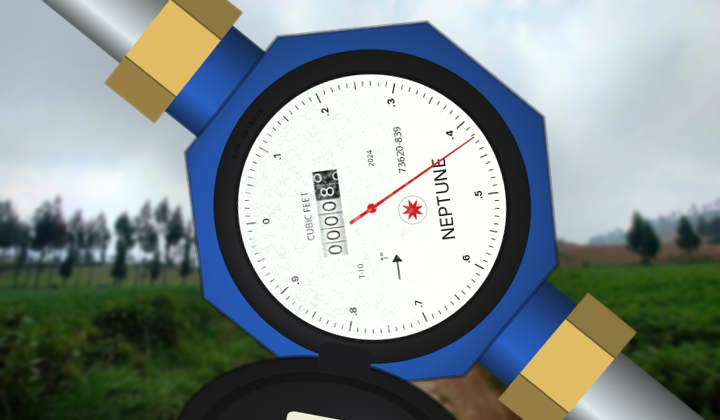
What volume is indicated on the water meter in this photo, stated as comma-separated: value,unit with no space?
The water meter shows 88.42,ft³
